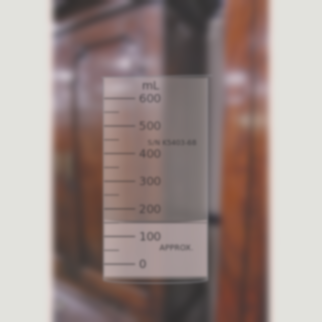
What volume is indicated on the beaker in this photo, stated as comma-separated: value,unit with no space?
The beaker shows 150,mL
